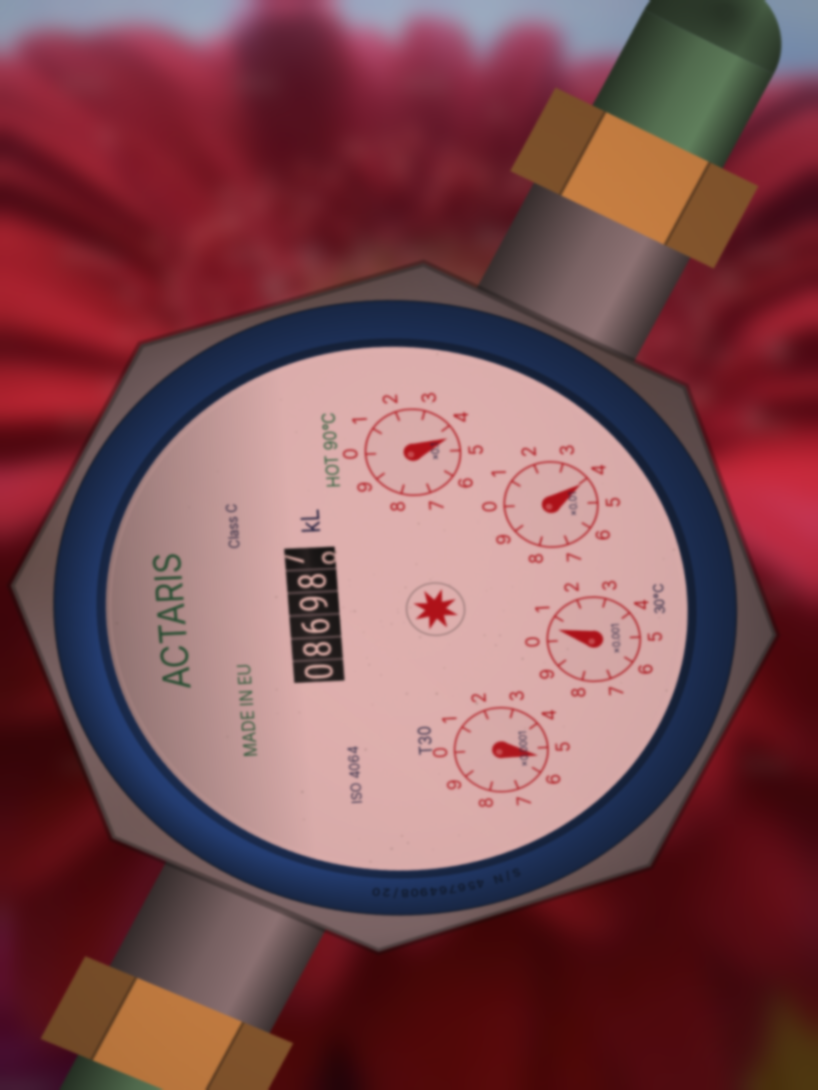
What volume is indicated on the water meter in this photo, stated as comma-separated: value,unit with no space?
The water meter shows 86987.4405,kL
